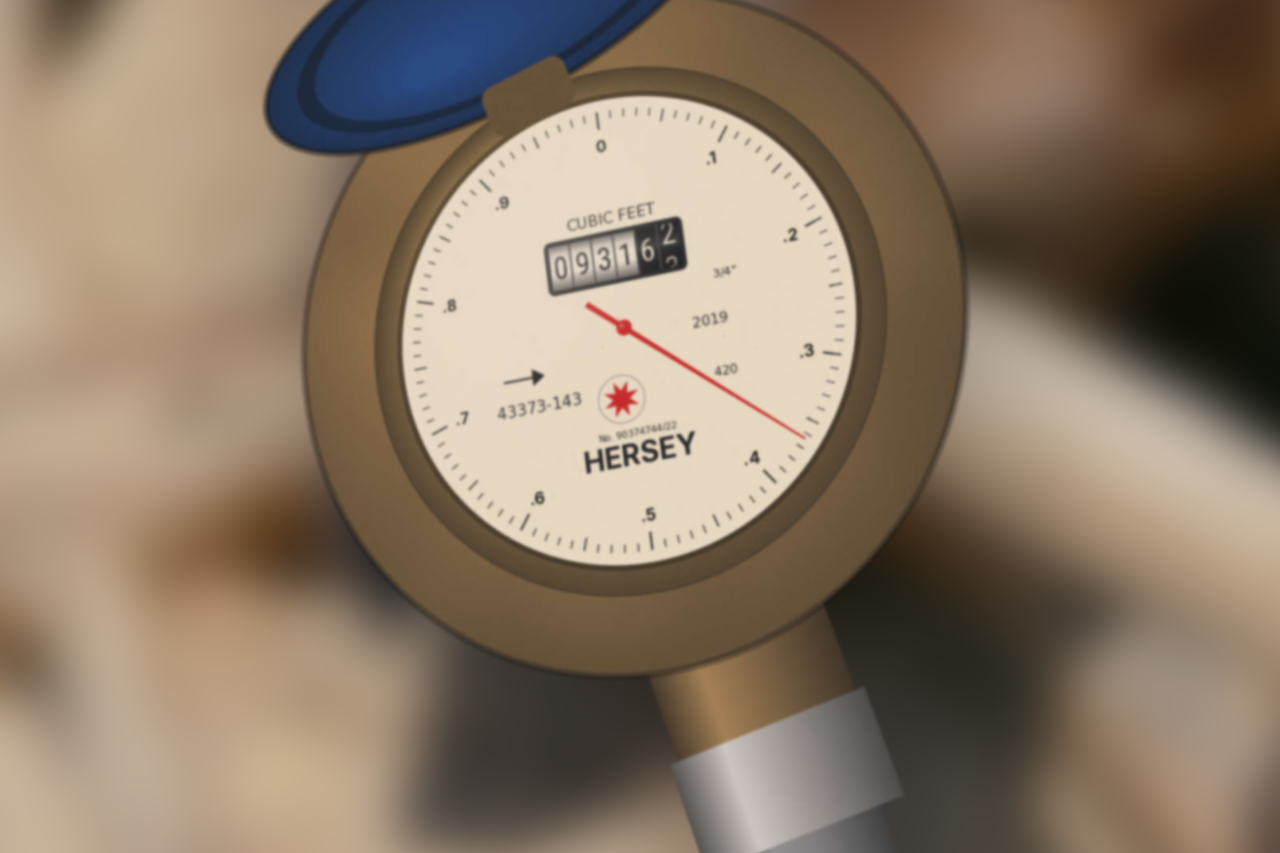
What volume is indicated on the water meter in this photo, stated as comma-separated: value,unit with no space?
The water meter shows 93162.36,ft³
